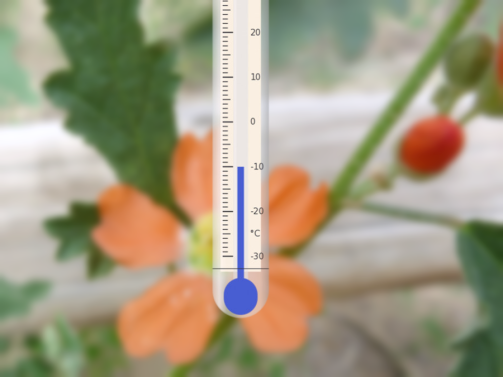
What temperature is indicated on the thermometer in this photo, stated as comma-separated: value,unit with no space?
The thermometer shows -10,°C
